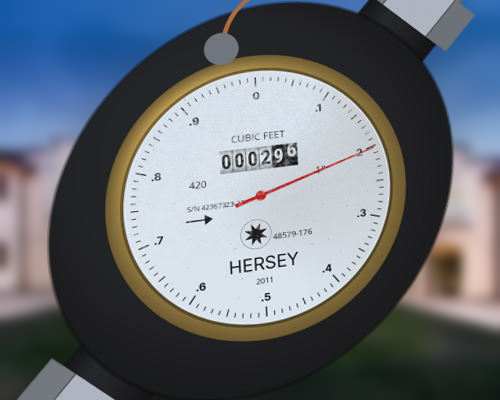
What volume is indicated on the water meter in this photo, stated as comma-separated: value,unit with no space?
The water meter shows 296.20,ft³
